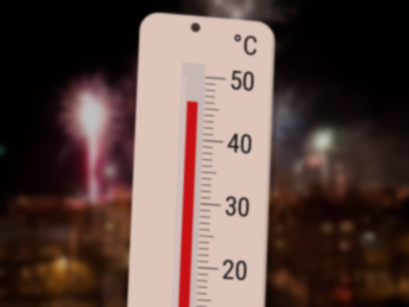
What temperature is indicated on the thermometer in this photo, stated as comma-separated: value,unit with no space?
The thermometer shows 46,°C
